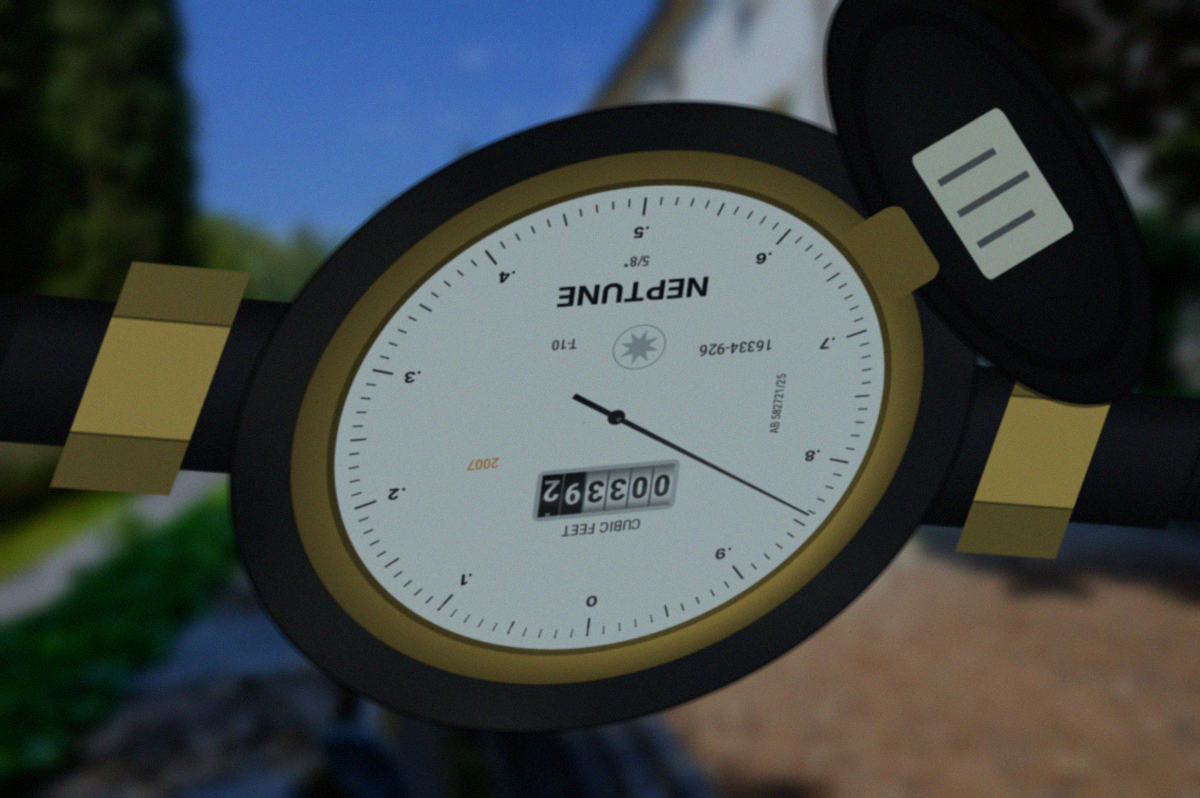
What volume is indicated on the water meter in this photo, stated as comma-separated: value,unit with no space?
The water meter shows 3391.84,ft³
